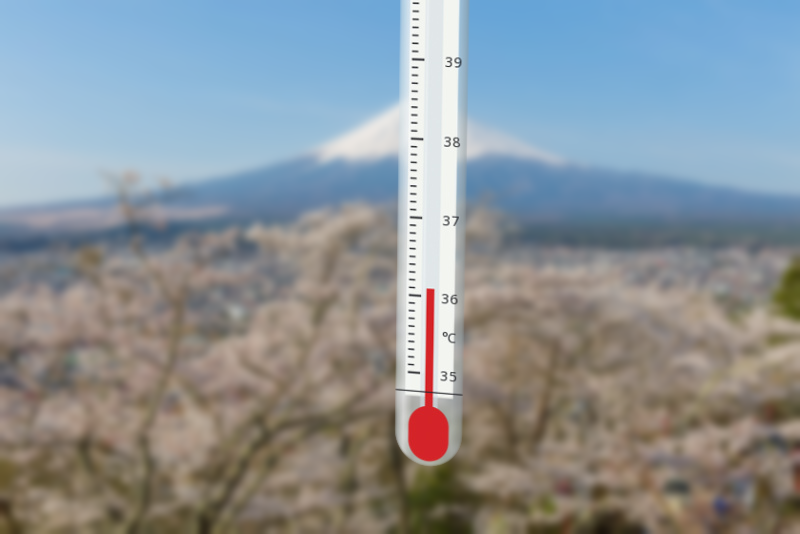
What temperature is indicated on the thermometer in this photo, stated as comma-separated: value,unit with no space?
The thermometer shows 36.1,°C
